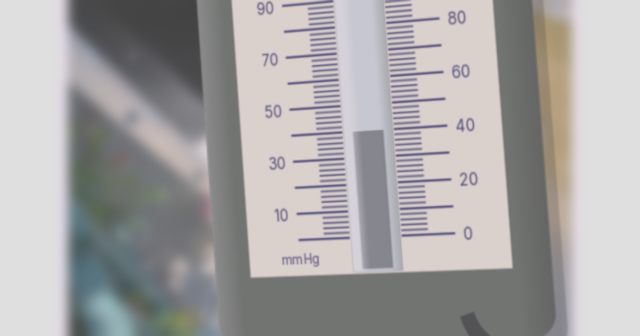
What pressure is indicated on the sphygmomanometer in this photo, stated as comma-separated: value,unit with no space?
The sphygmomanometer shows 40,mmHg
